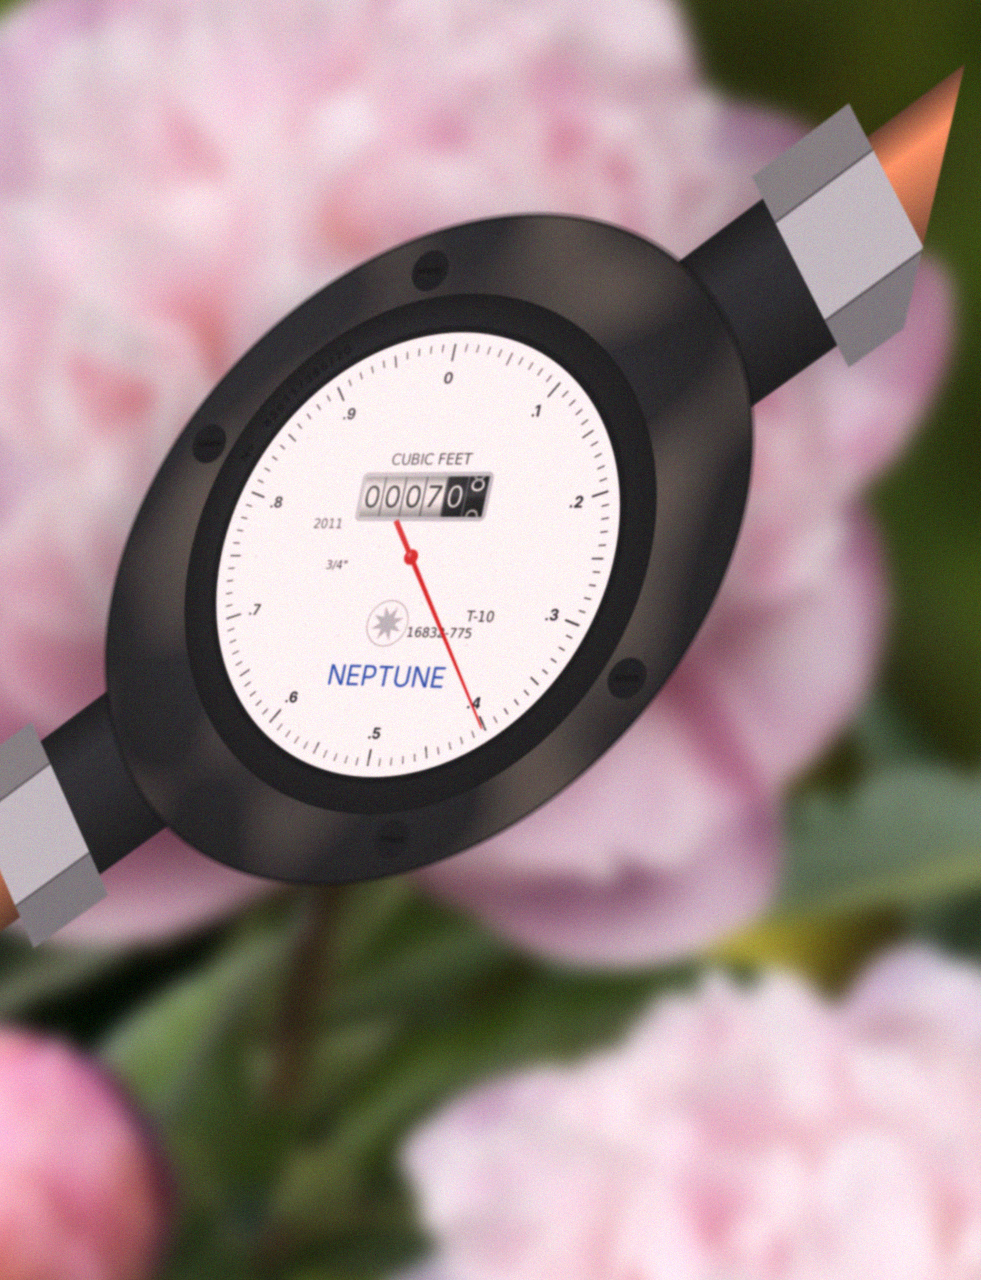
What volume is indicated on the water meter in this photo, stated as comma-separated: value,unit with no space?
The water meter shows 708.40,ft³
